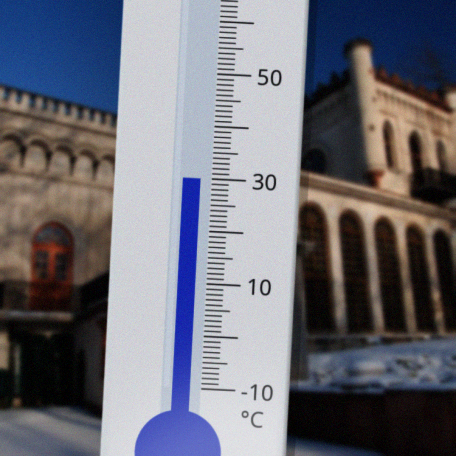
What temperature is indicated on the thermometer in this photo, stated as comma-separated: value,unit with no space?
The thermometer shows 30,°C
